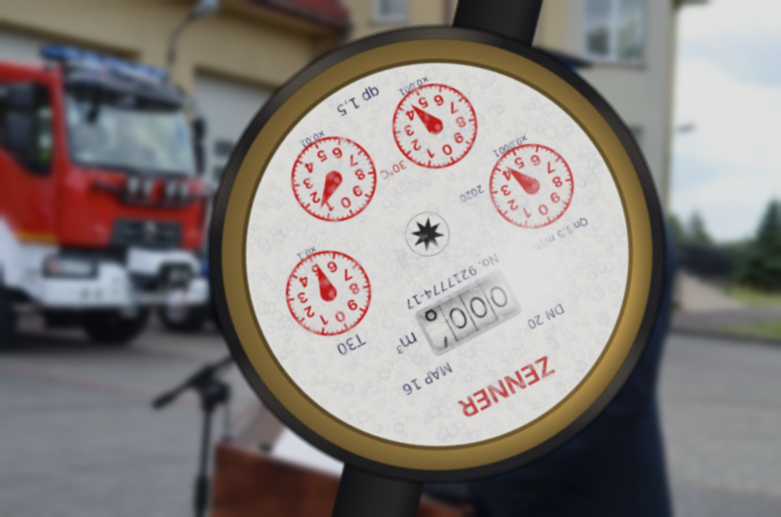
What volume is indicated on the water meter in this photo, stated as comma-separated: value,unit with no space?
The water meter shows 7.5144,m³
